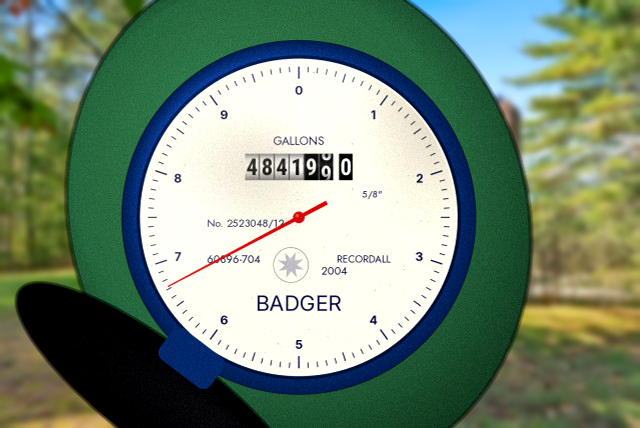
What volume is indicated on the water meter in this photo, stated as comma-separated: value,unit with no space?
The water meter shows 4841986.7,gal
